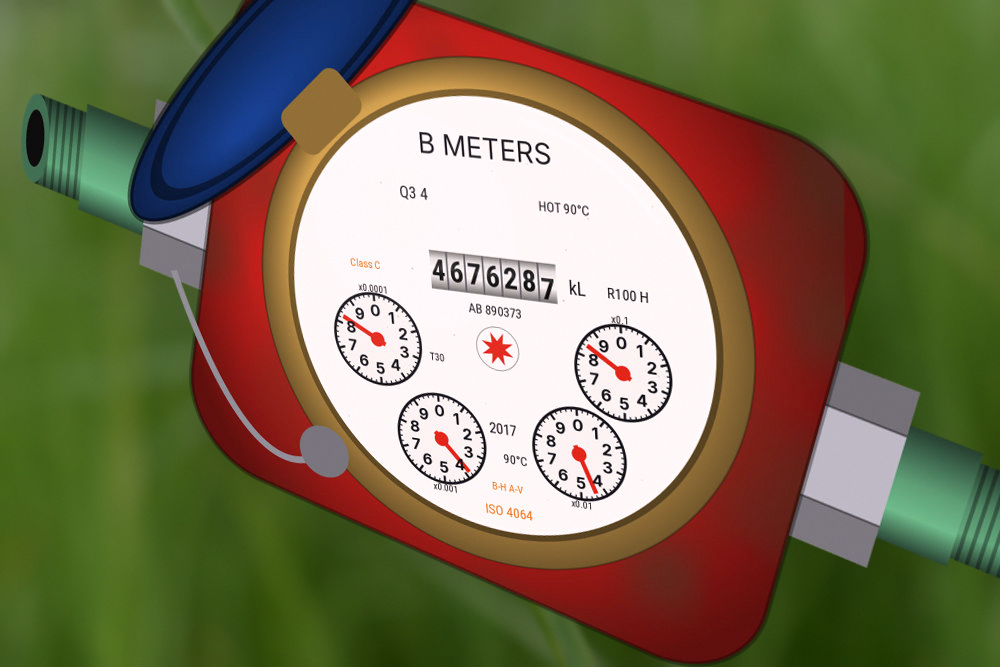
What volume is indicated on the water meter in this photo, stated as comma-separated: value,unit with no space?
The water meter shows 4676286.8438,kL
